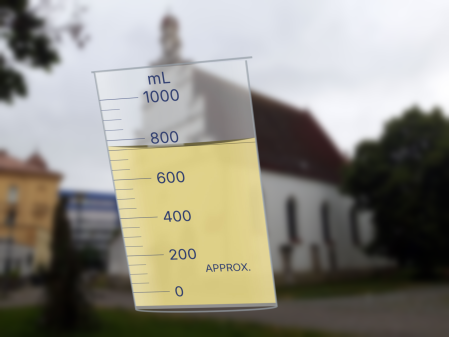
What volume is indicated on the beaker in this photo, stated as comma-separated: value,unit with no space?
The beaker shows 750,mL
